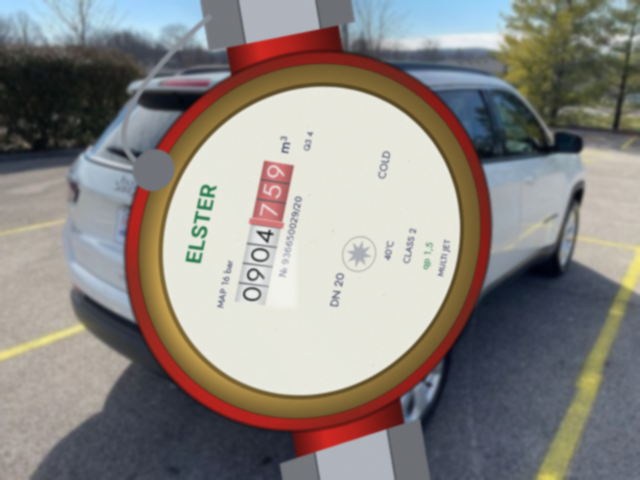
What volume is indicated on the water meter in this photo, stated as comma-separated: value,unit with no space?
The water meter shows 904.759,m³
